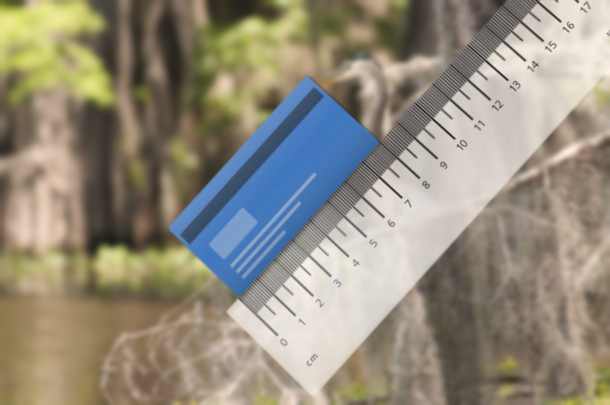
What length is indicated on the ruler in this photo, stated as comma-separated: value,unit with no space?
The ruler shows 8,cm
